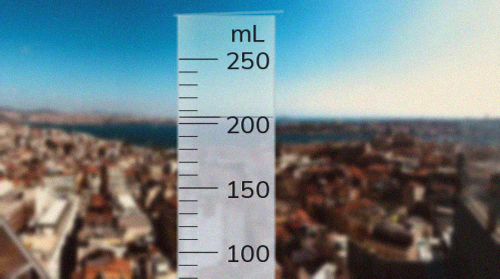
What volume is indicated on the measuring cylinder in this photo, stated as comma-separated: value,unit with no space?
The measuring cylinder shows 205,mL
